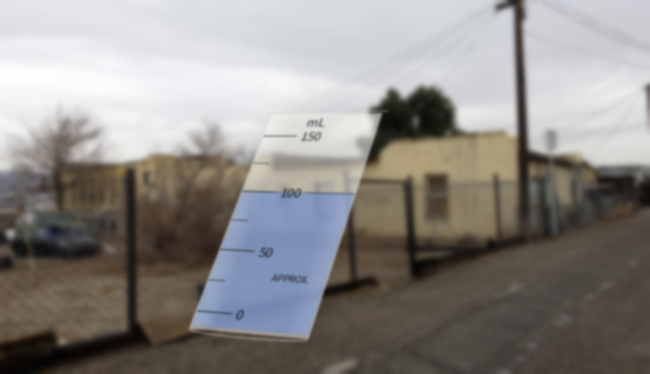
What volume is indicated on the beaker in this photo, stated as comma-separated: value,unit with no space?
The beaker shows 100,mL
